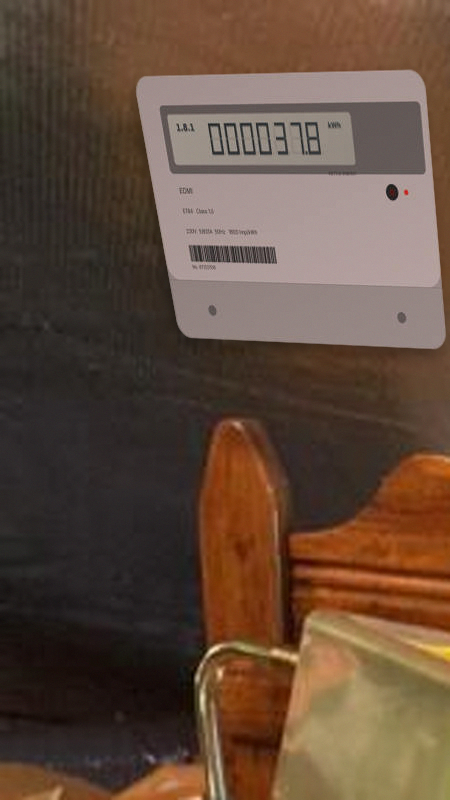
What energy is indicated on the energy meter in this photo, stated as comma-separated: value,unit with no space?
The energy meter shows 37.8,kWh
